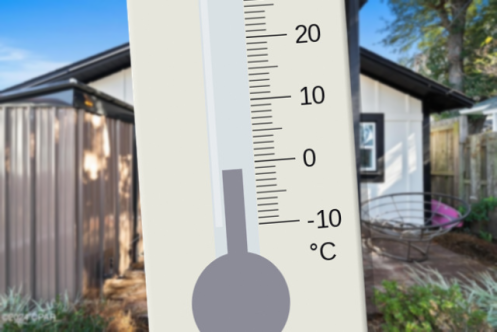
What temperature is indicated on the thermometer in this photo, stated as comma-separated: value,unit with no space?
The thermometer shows -1,°C
